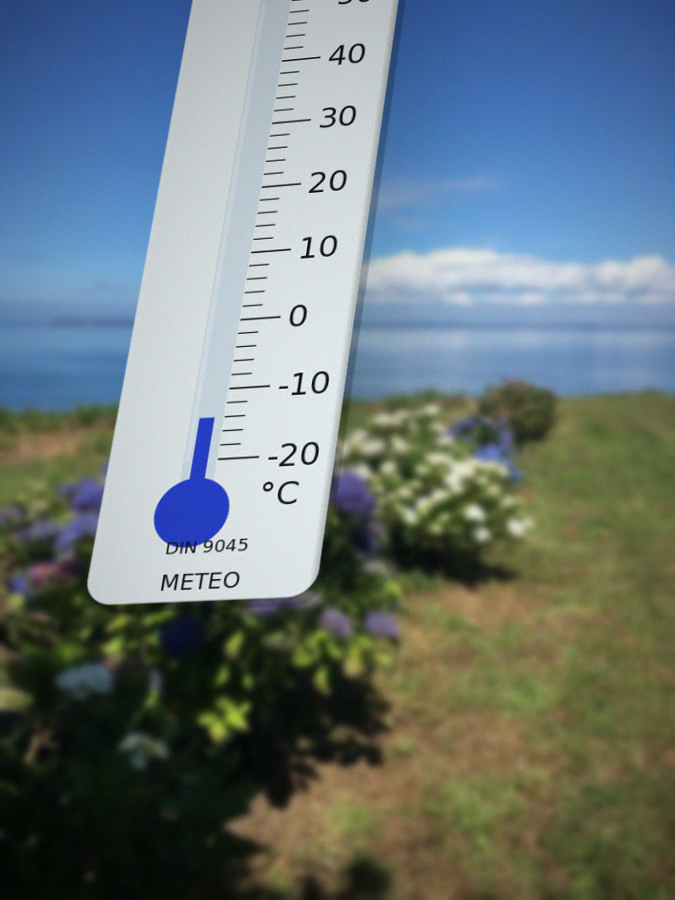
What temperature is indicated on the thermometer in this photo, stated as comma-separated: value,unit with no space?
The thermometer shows -14,°C
